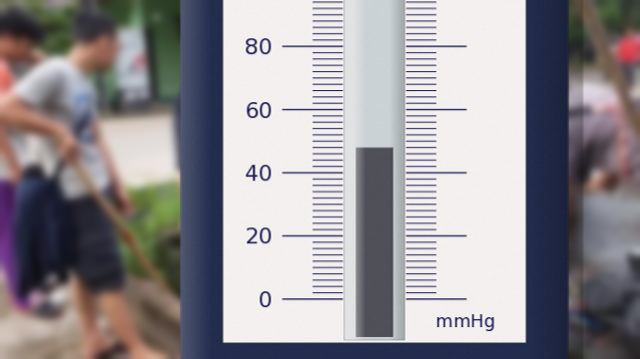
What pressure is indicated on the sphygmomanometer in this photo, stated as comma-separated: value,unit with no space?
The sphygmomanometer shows 48,mmHg
